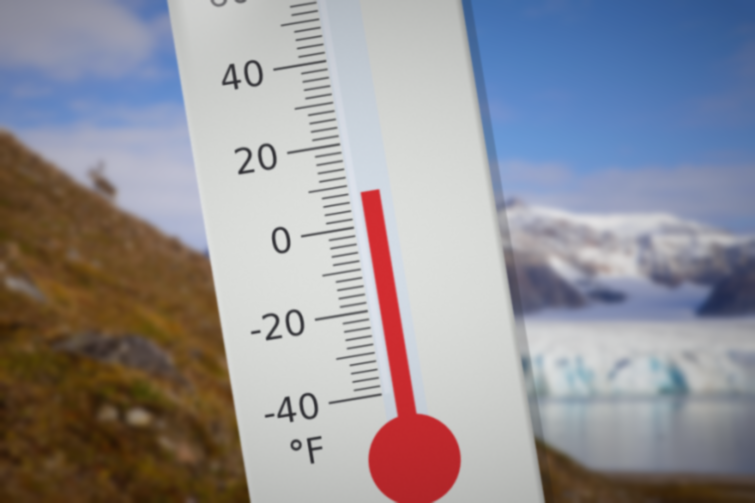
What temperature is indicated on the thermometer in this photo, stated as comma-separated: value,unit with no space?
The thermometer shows 8,°F
